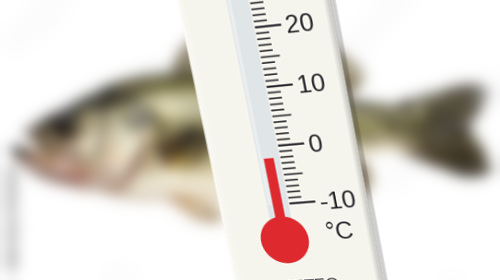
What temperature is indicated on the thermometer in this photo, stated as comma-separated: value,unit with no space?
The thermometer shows -2,°C
